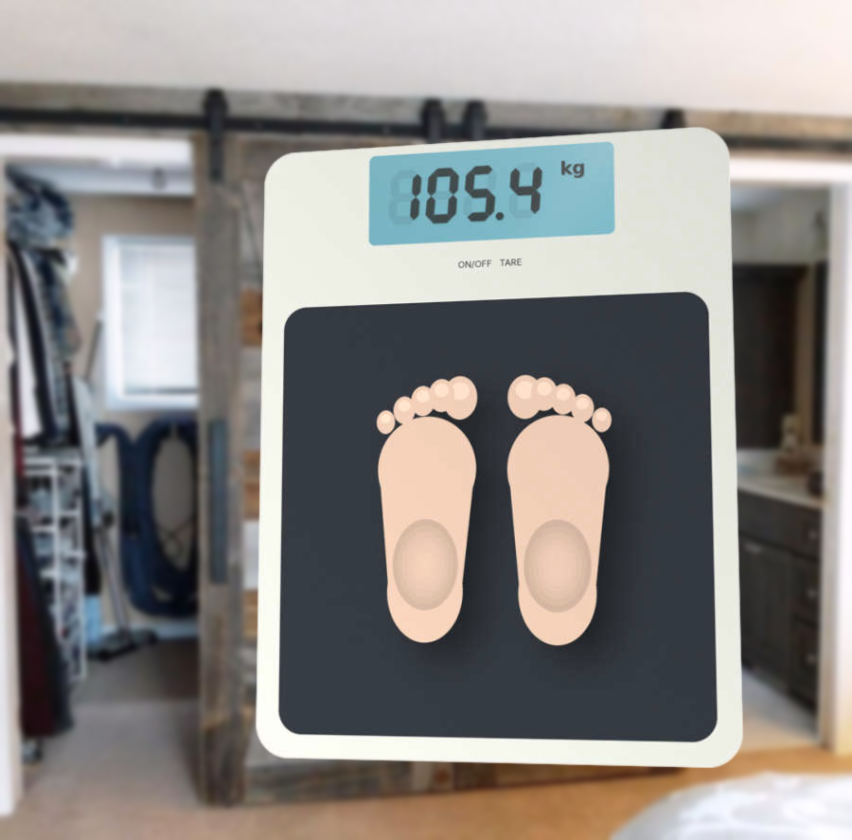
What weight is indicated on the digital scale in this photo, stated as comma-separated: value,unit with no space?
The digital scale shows 105.4,kg
